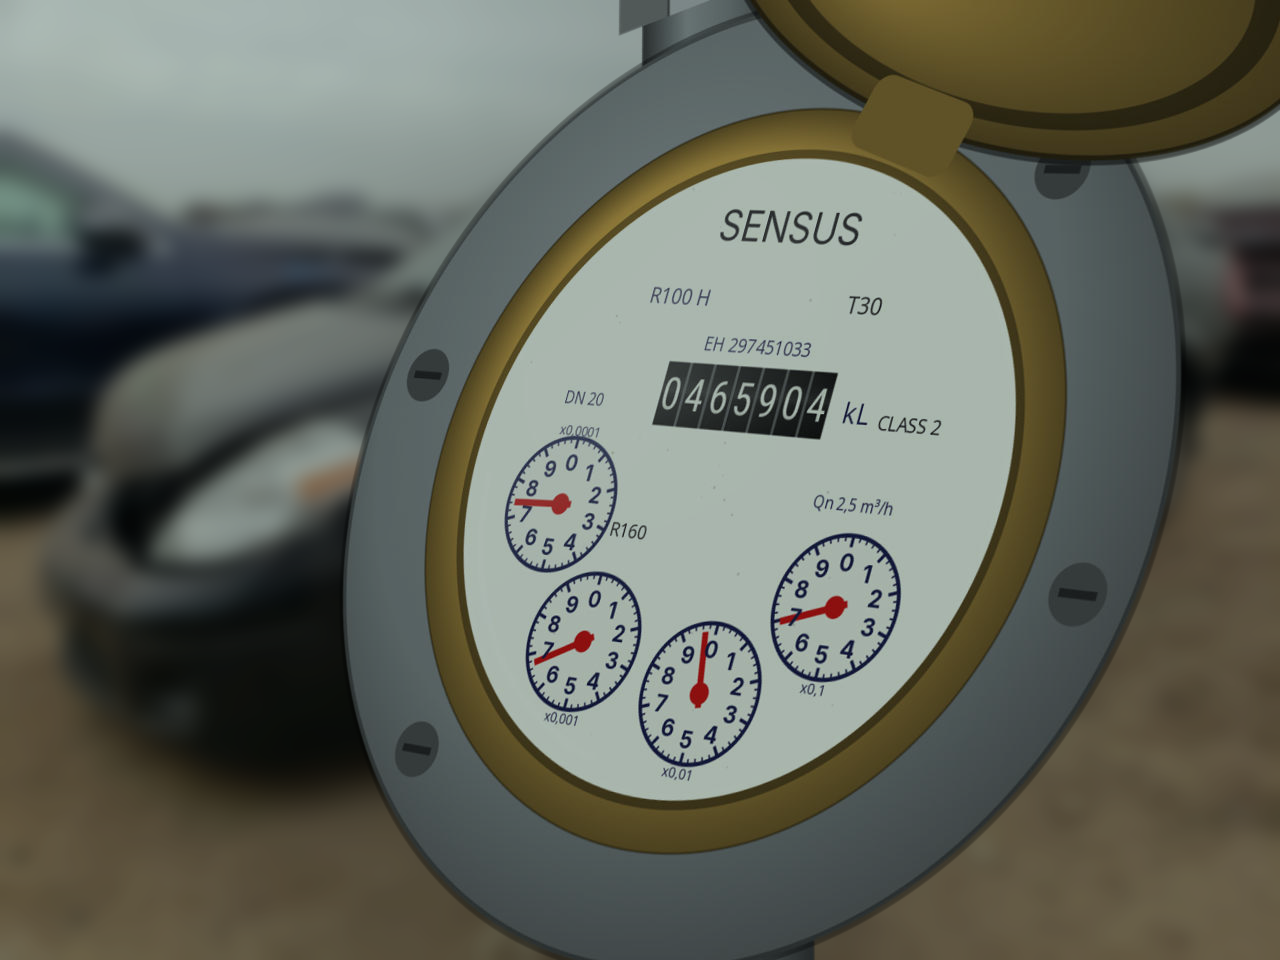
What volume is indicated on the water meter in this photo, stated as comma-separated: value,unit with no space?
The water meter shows 465904.6967,kL
